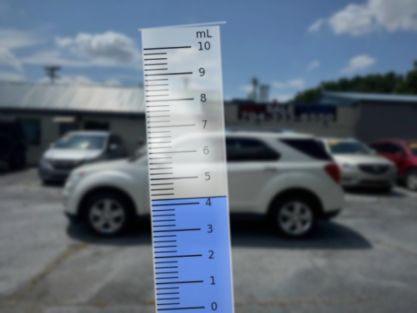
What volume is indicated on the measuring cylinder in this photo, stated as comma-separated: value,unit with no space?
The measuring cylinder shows 4.2,mL
